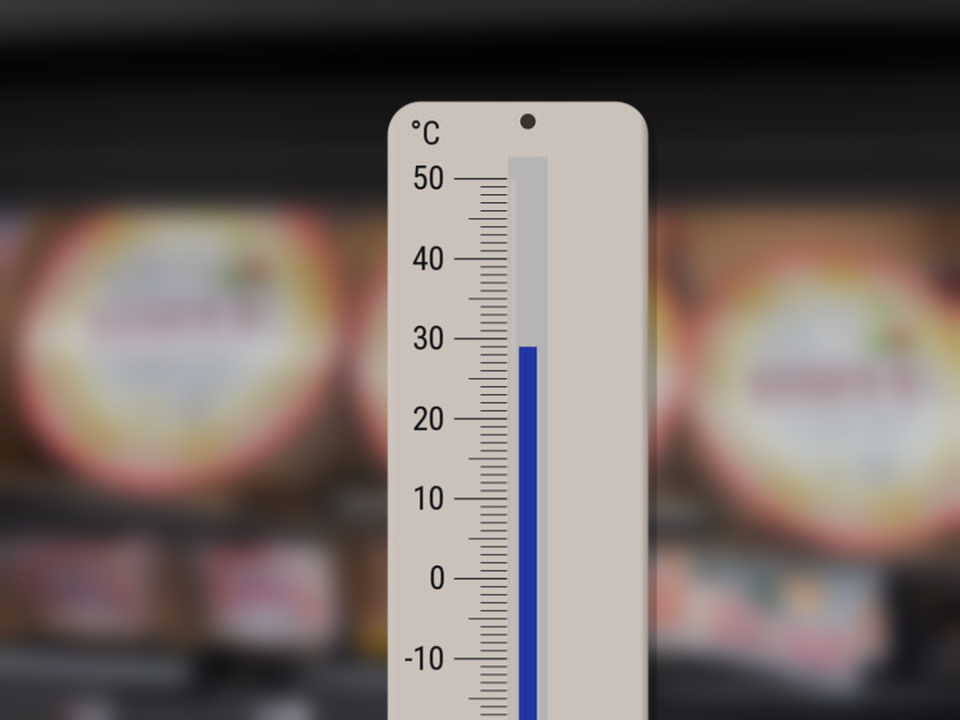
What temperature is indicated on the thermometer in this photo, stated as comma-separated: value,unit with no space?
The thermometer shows 29,°C
